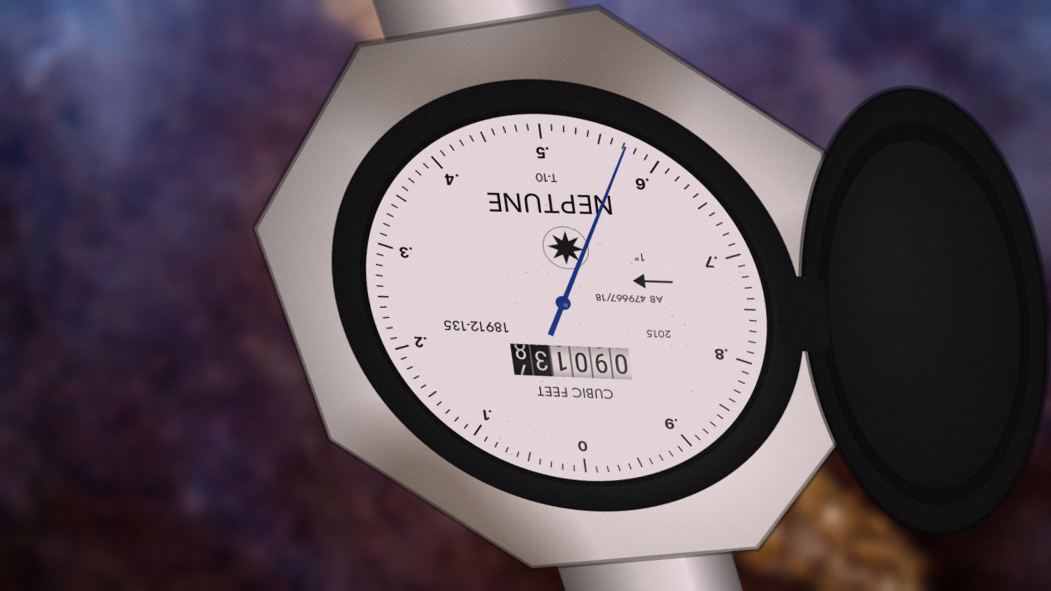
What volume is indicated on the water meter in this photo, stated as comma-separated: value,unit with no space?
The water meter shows 90137.57,ft³
